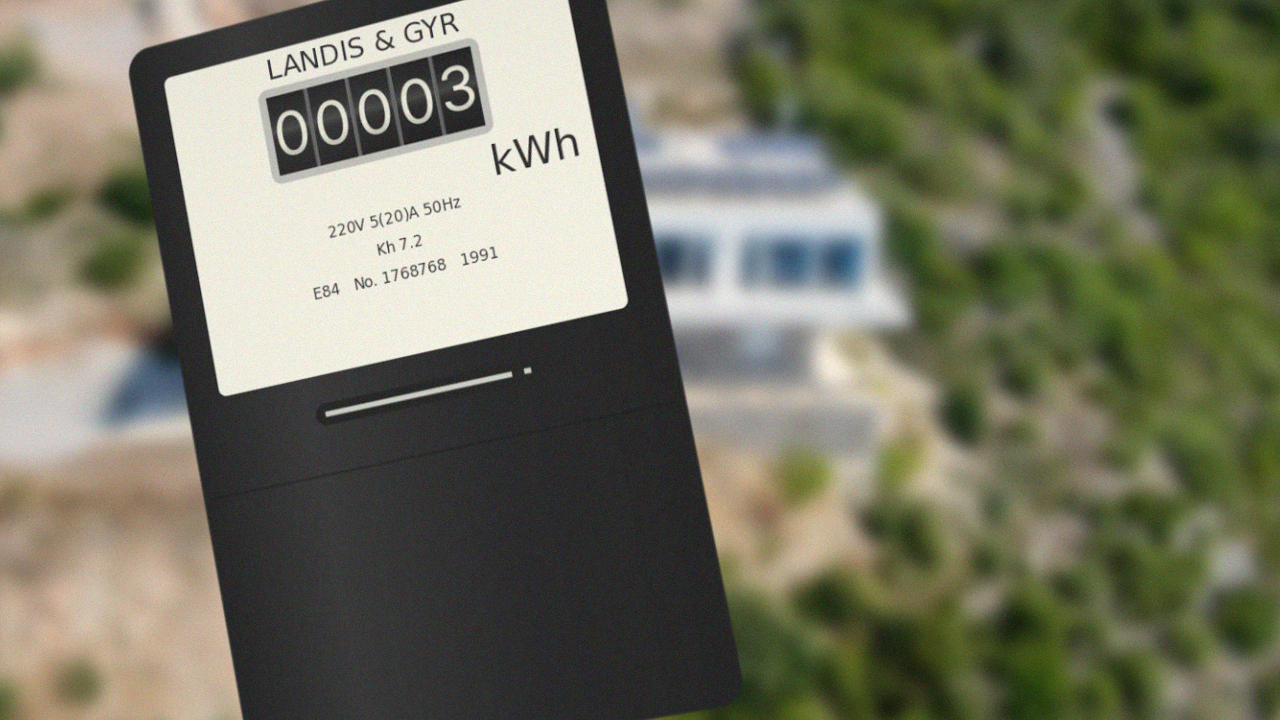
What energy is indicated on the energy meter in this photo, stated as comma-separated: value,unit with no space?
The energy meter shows 3,kWh
